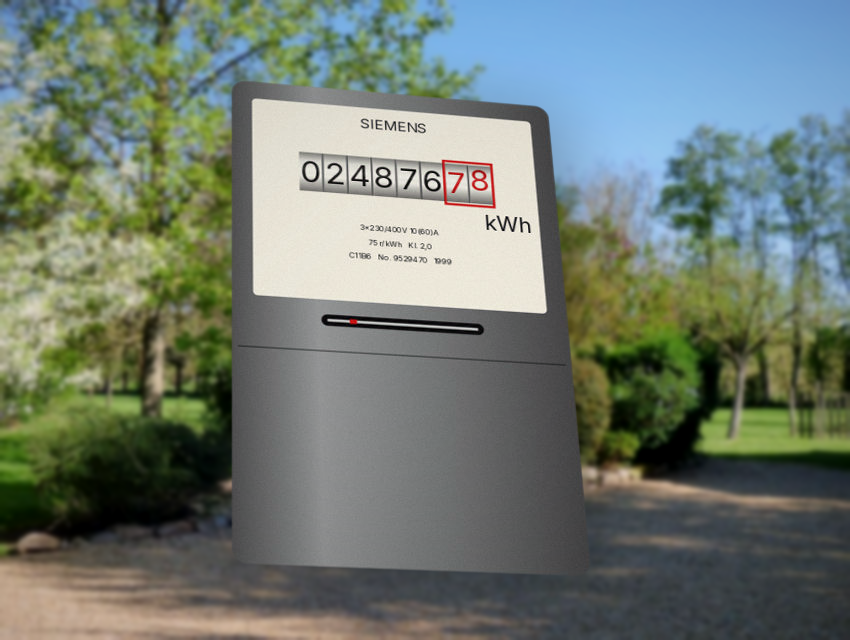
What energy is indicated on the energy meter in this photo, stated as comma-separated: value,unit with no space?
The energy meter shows 24876.78,kWh
